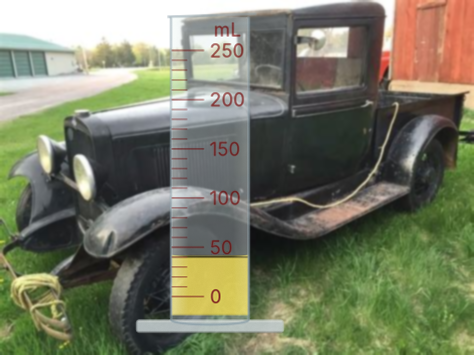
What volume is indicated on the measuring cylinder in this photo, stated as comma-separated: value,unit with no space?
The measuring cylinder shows 40,mL
